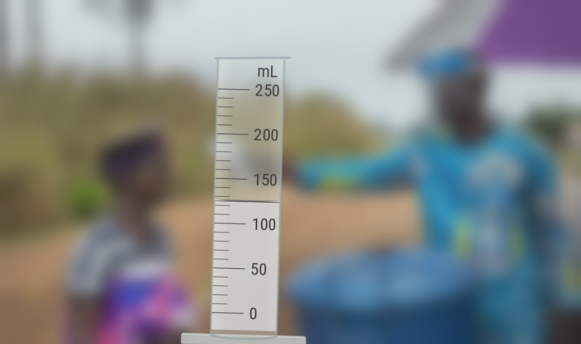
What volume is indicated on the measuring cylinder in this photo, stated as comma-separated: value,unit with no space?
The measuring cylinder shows 125,mL
